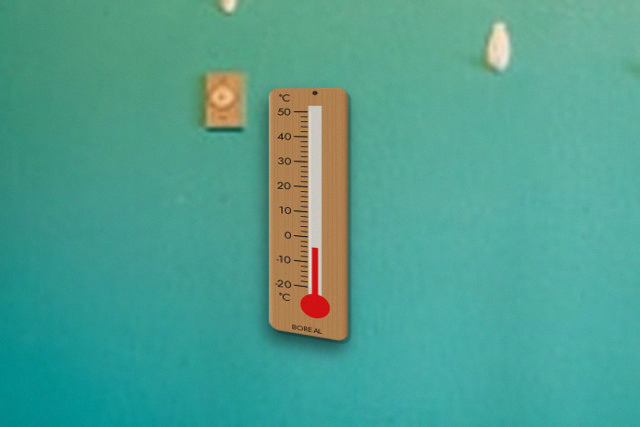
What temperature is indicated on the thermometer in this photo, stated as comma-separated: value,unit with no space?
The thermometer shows -4,°C
